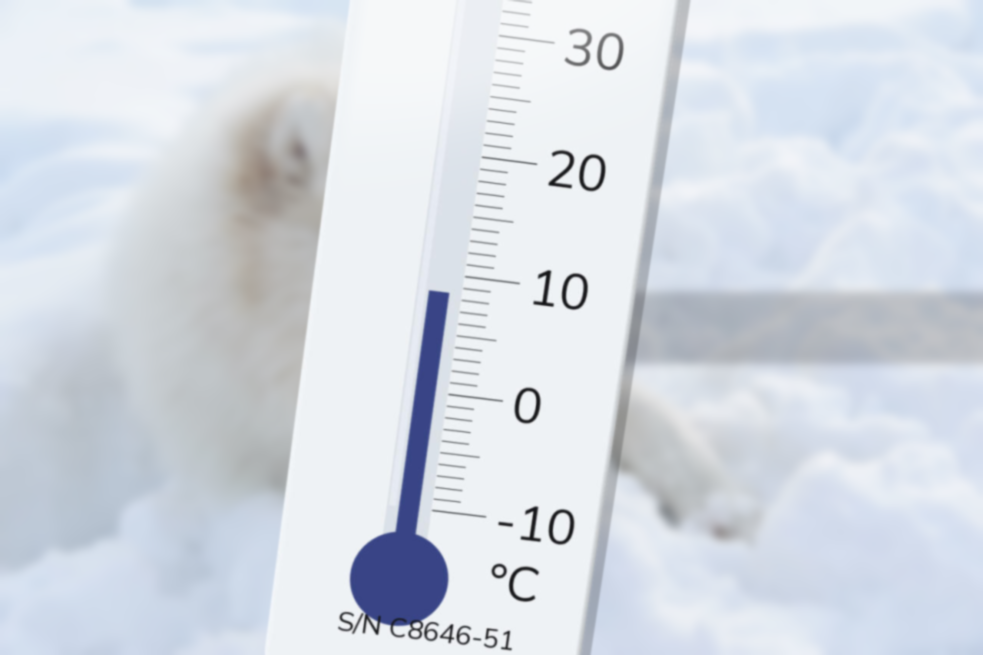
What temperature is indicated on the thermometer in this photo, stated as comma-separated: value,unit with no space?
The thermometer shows 8.5,°C
